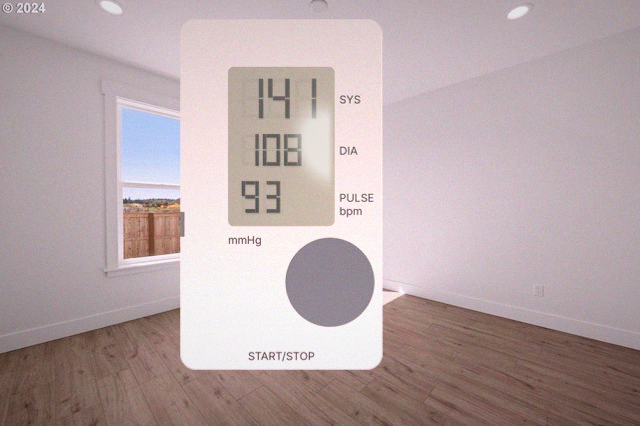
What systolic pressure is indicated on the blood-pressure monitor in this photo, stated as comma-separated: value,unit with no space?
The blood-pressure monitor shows 141,mmHg
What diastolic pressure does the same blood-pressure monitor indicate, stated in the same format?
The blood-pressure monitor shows 108,mmHg
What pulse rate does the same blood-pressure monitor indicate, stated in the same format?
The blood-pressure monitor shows 93,bpm
